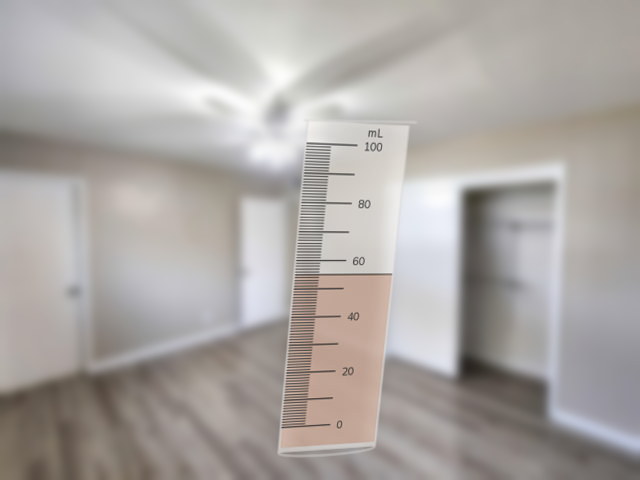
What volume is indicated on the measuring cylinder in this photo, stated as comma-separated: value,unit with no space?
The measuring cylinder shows 55,mL
